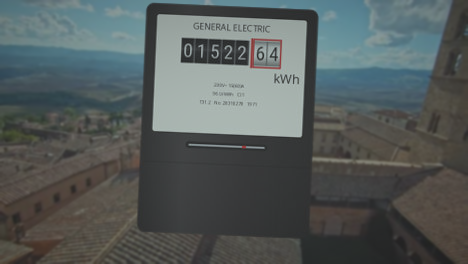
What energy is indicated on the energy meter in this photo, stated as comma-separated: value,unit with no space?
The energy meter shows 1522.64,kWh
